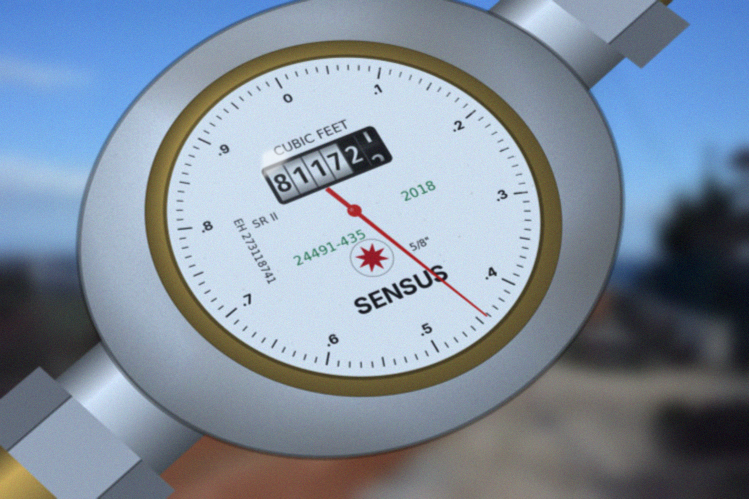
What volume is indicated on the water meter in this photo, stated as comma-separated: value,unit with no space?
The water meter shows 811721.44,ft³
